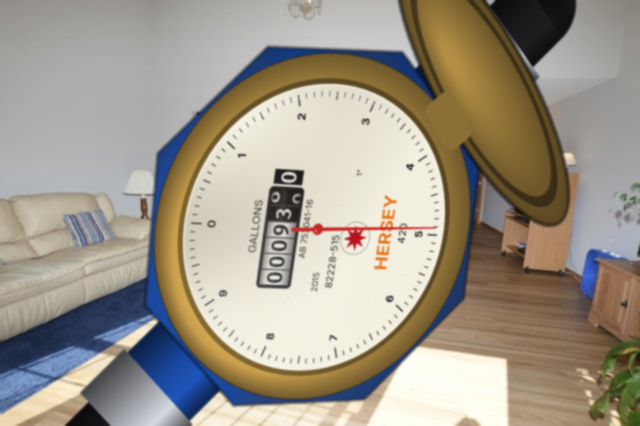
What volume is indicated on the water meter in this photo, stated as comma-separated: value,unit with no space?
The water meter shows 9384.9,gal
